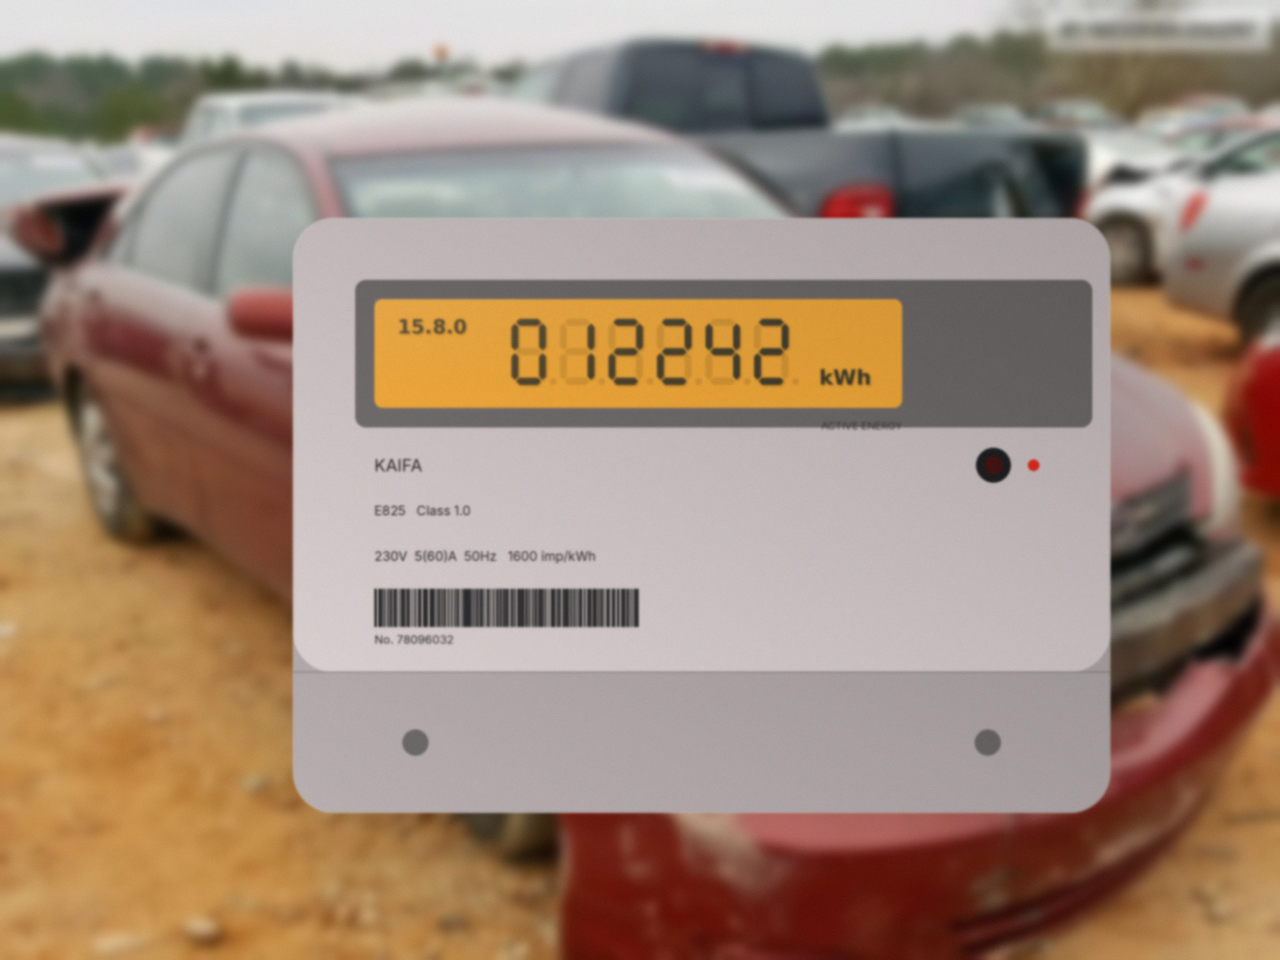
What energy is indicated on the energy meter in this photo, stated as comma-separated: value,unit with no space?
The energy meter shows 12242,kWh
